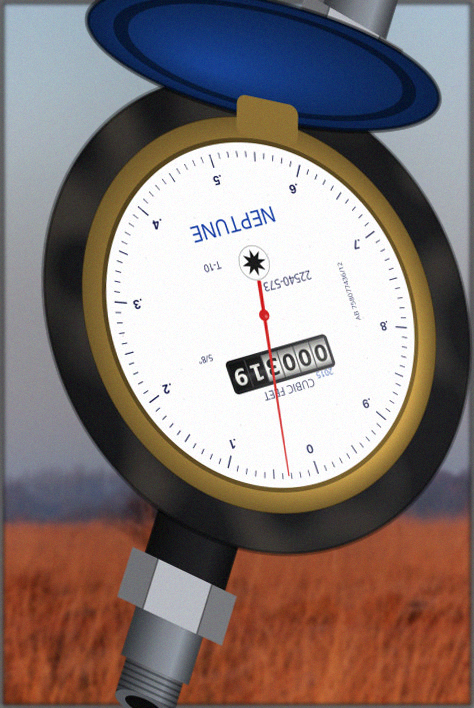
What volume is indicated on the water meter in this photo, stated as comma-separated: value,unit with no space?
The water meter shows 319.03,ft³
